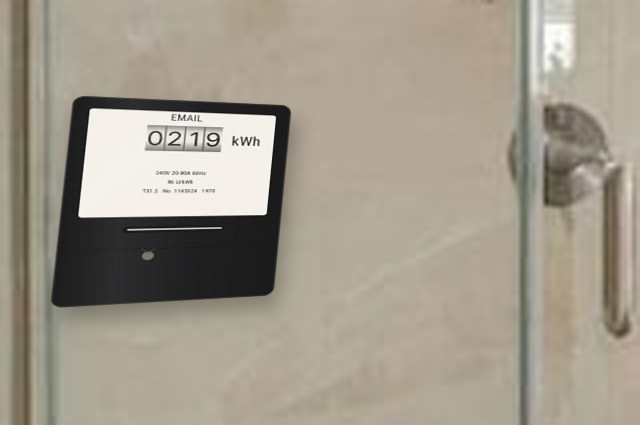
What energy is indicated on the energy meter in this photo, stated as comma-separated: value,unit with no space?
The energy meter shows 219,kWh
